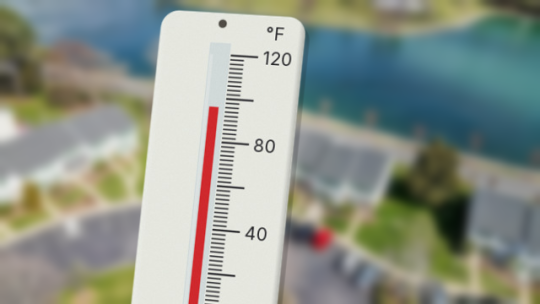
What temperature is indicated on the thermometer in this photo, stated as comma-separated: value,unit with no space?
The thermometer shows 96,°F
